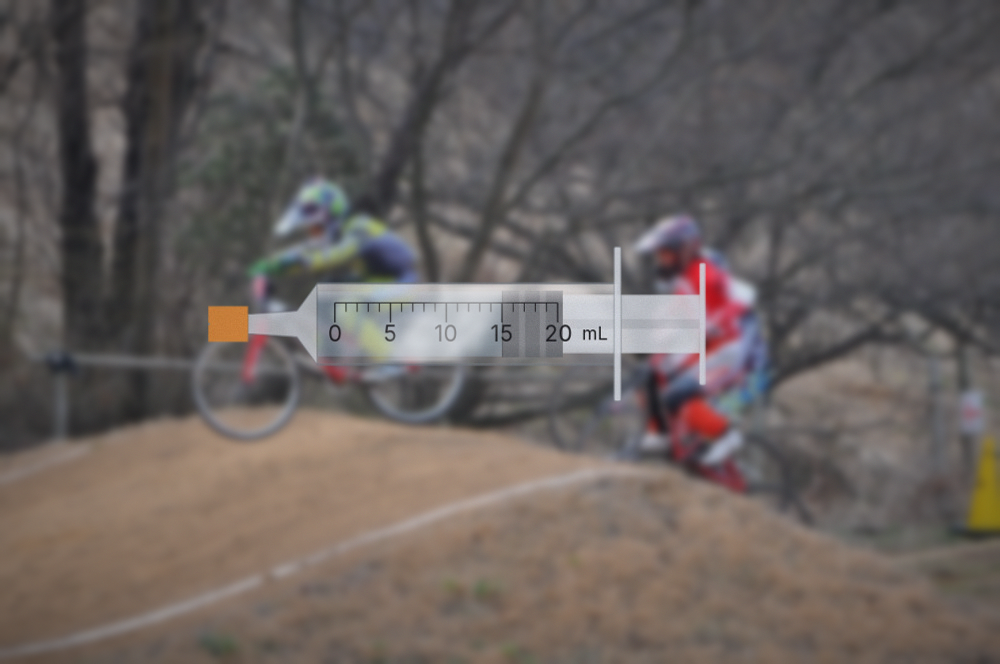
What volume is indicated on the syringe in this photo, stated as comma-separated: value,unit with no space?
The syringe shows 15,mL
